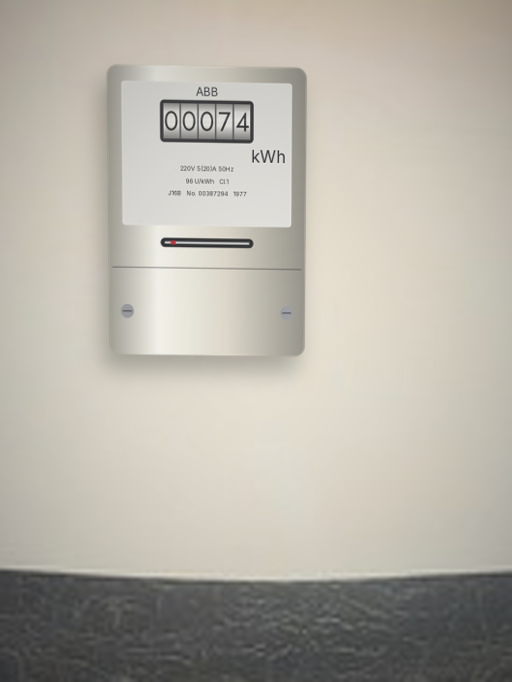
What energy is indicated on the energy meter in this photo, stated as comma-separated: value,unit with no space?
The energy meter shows 74,kWh
